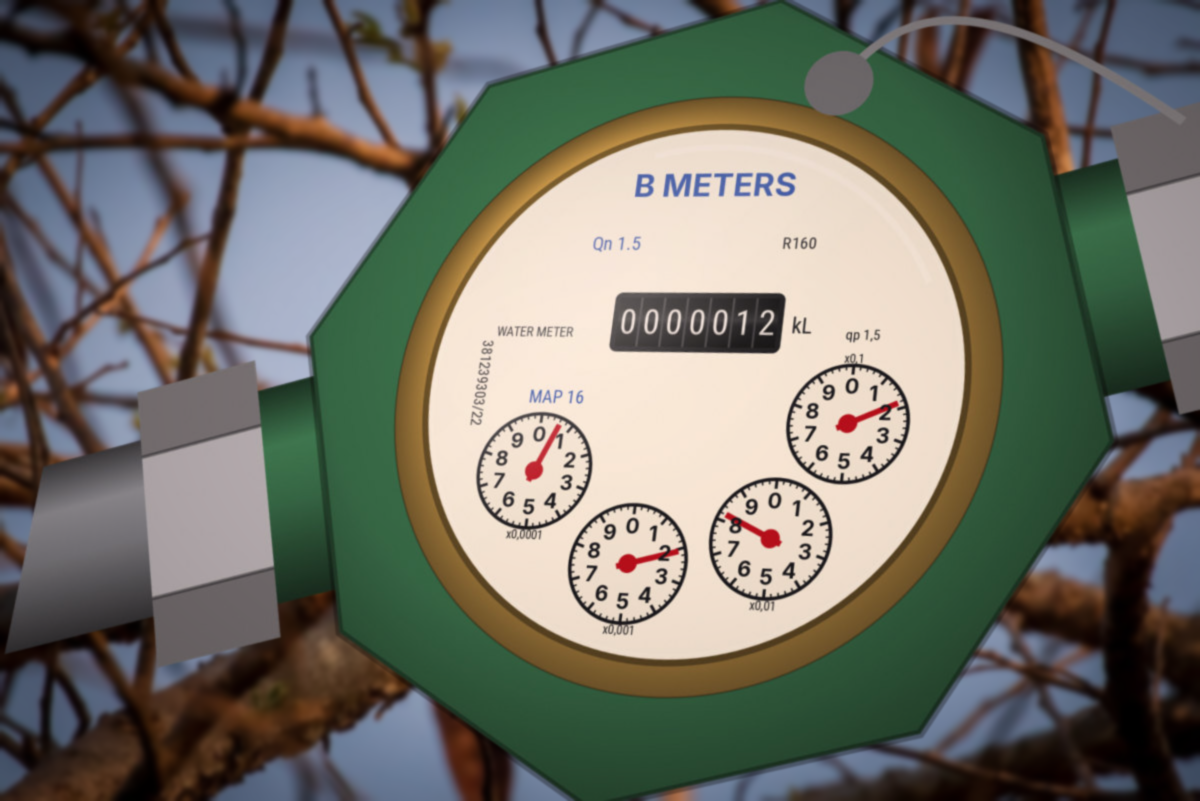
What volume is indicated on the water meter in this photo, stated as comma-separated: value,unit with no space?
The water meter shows 12.1820,kL
